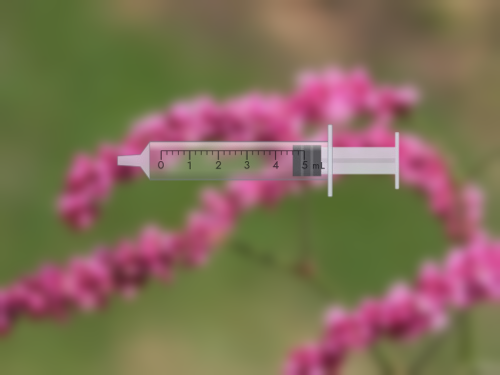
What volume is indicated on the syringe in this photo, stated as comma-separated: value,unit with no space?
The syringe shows 4.6,mL
